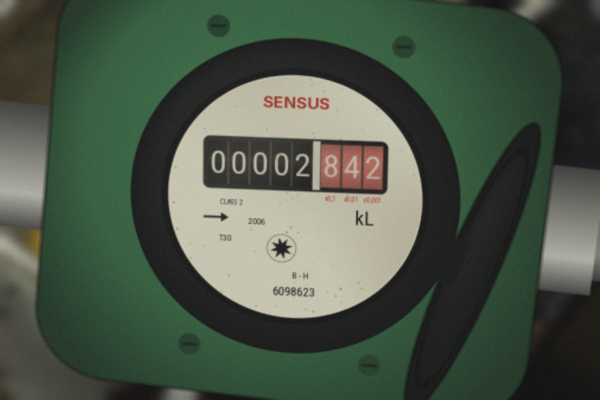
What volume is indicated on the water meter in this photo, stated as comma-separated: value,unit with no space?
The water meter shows 2.842,kL
